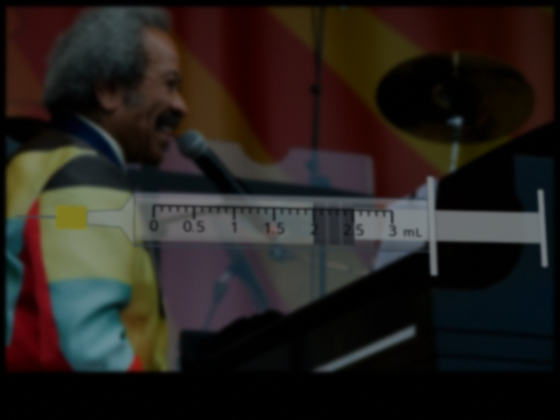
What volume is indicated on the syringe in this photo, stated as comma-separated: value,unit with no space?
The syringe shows 2,mL
